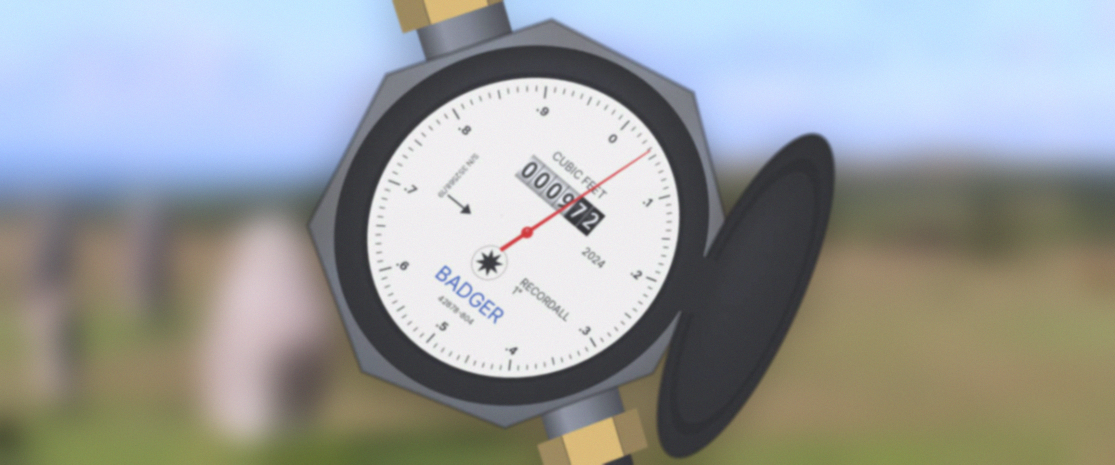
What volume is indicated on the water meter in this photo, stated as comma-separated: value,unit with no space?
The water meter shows 972.04,ft³
